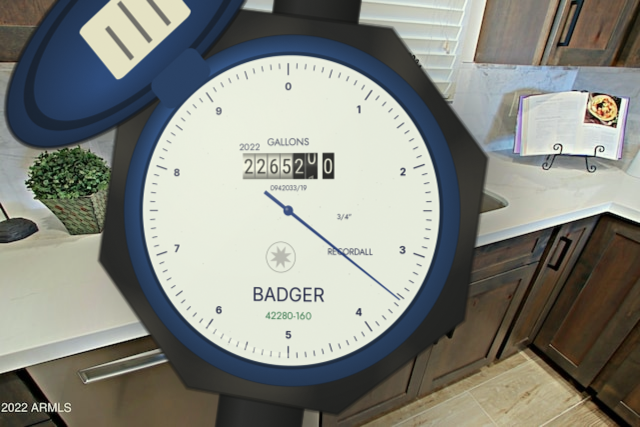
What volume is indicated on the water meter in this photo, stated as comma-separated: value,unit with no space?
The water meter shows 2265203.5,gal
